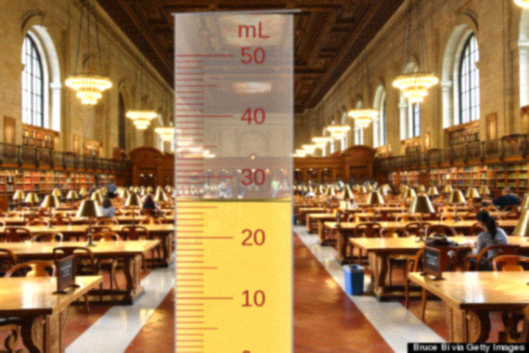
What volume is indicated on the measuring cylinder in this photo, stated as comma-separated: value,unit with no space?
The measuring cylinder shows 26,mL
